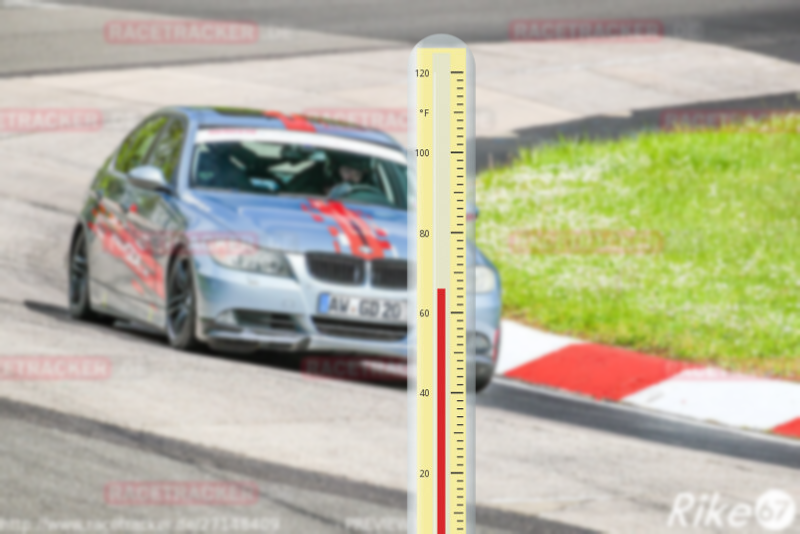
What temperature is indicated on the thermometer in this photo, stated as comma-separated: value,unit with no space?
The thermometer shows 66,°F
